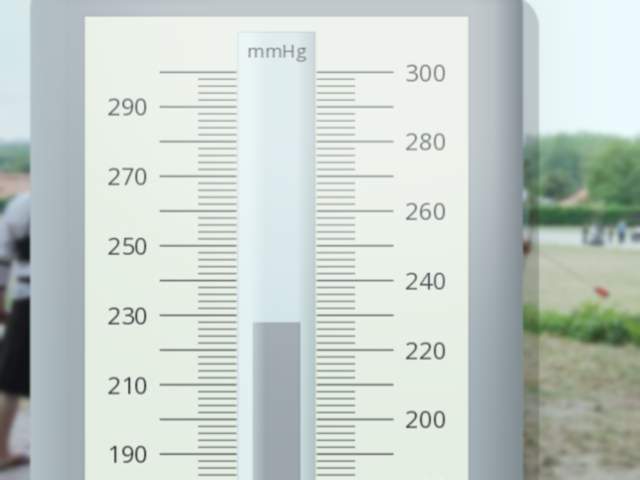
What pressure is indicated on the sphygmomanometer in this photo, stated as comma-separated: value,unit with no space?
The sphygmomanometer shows 228,mmHg
